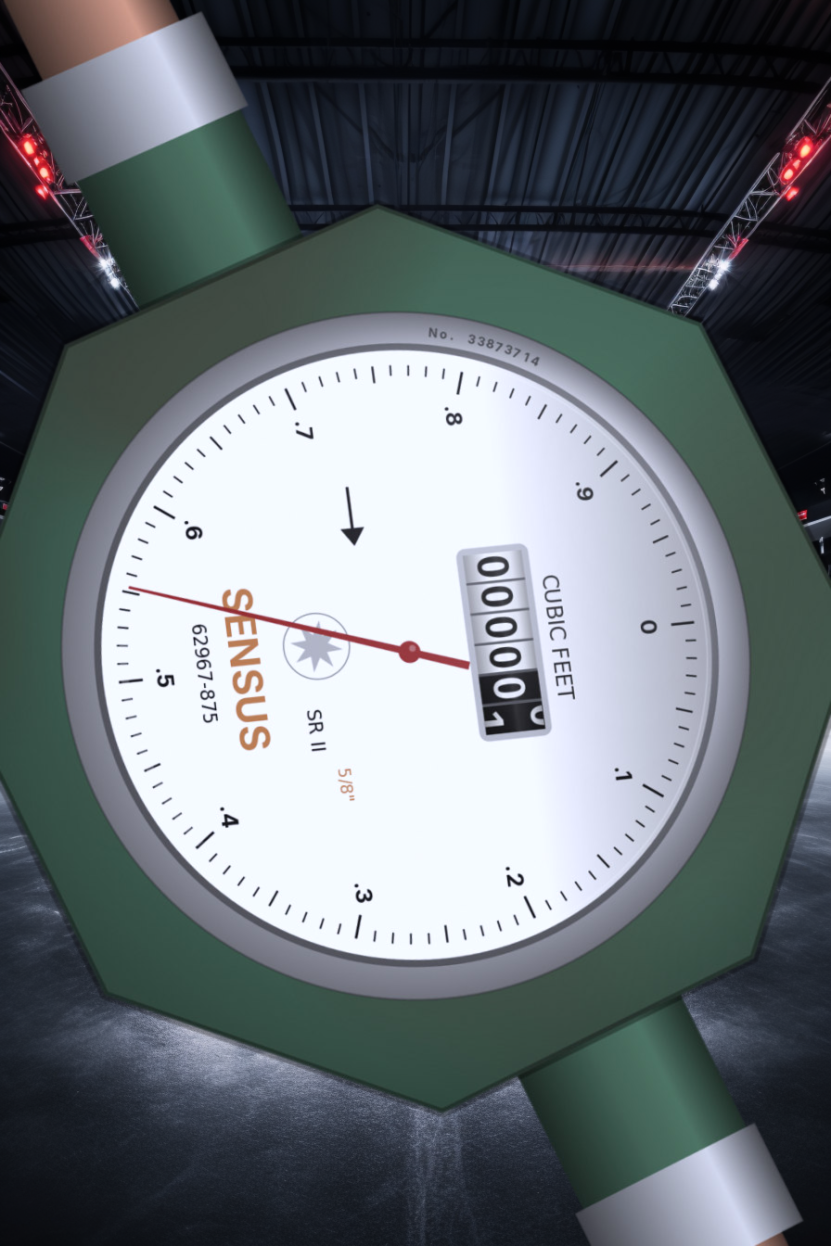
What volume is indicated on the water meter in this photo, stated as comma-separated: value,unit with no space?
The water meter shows 0.55,ft³
